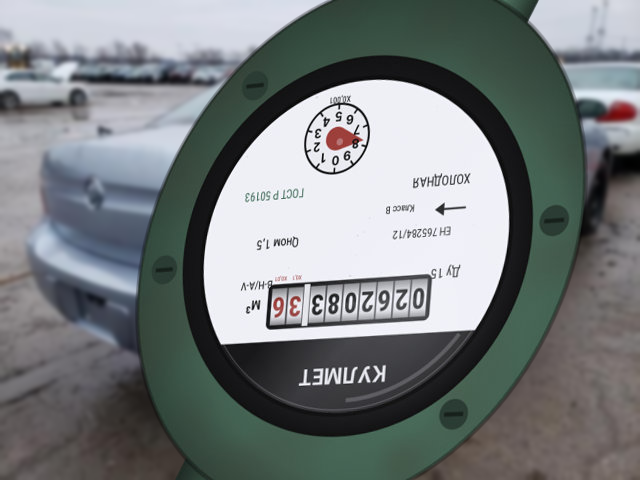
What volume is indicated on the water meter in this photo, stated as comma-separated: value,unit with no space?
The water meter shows 262083.367,m³
